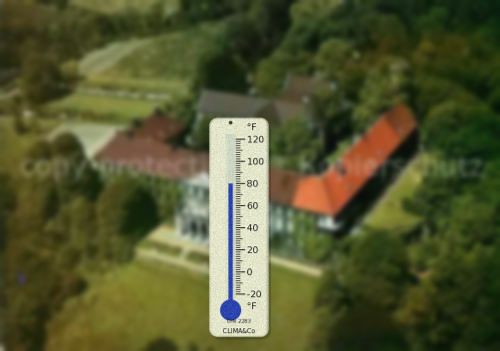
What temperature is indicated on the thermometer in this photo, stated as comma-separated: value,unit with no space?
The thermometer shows 80,°F
